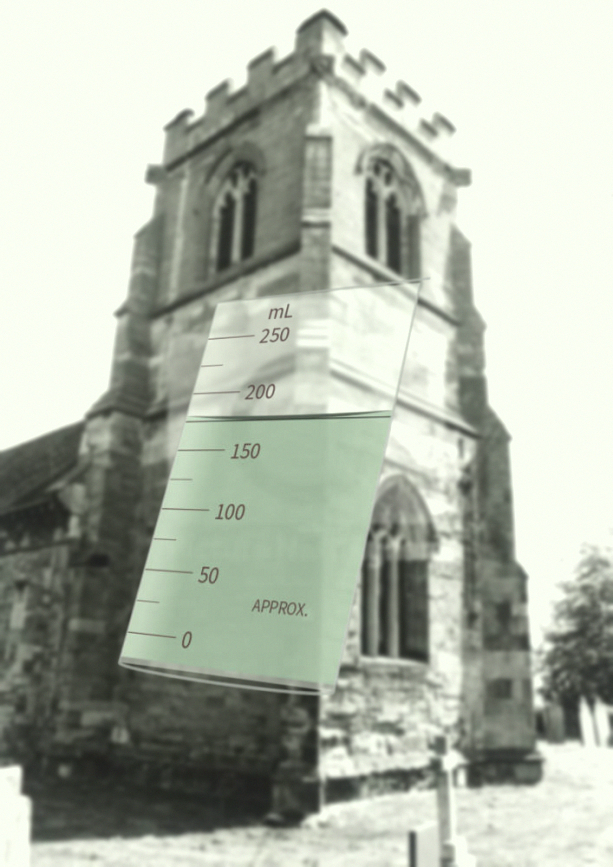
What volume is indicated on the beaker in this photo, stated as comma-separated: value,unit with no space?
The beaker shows 175,mL
